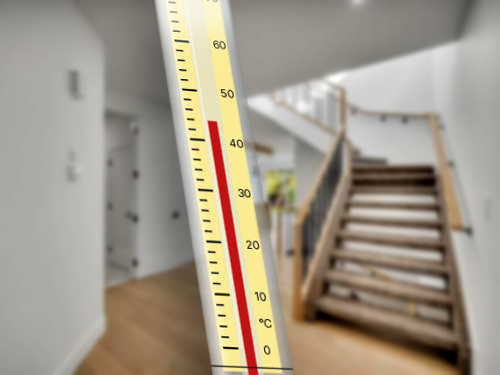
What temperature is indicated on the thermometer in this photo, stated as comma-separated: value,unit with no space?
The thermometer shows 44,°C
